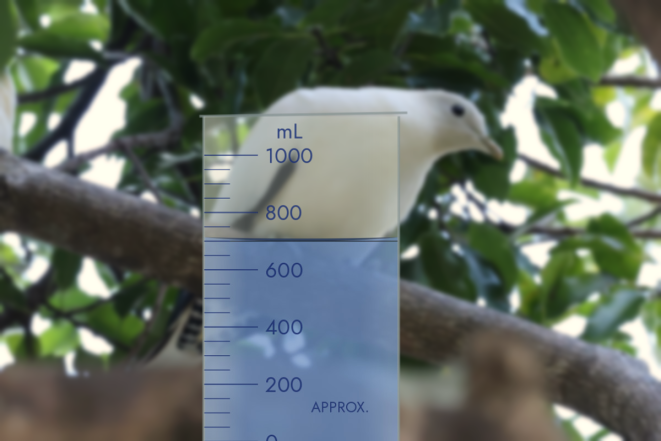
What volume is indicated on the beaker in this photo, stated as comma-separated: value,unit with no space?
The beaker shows 700,mL
